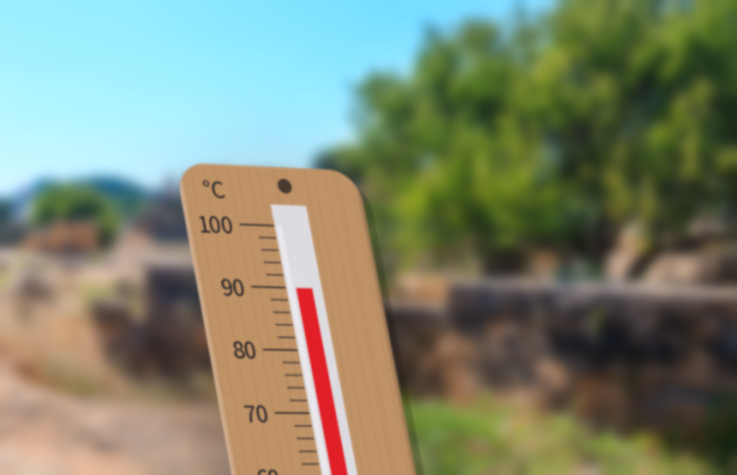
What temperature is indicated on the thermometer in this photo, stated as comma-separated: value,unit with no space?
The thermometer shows 90,°C
